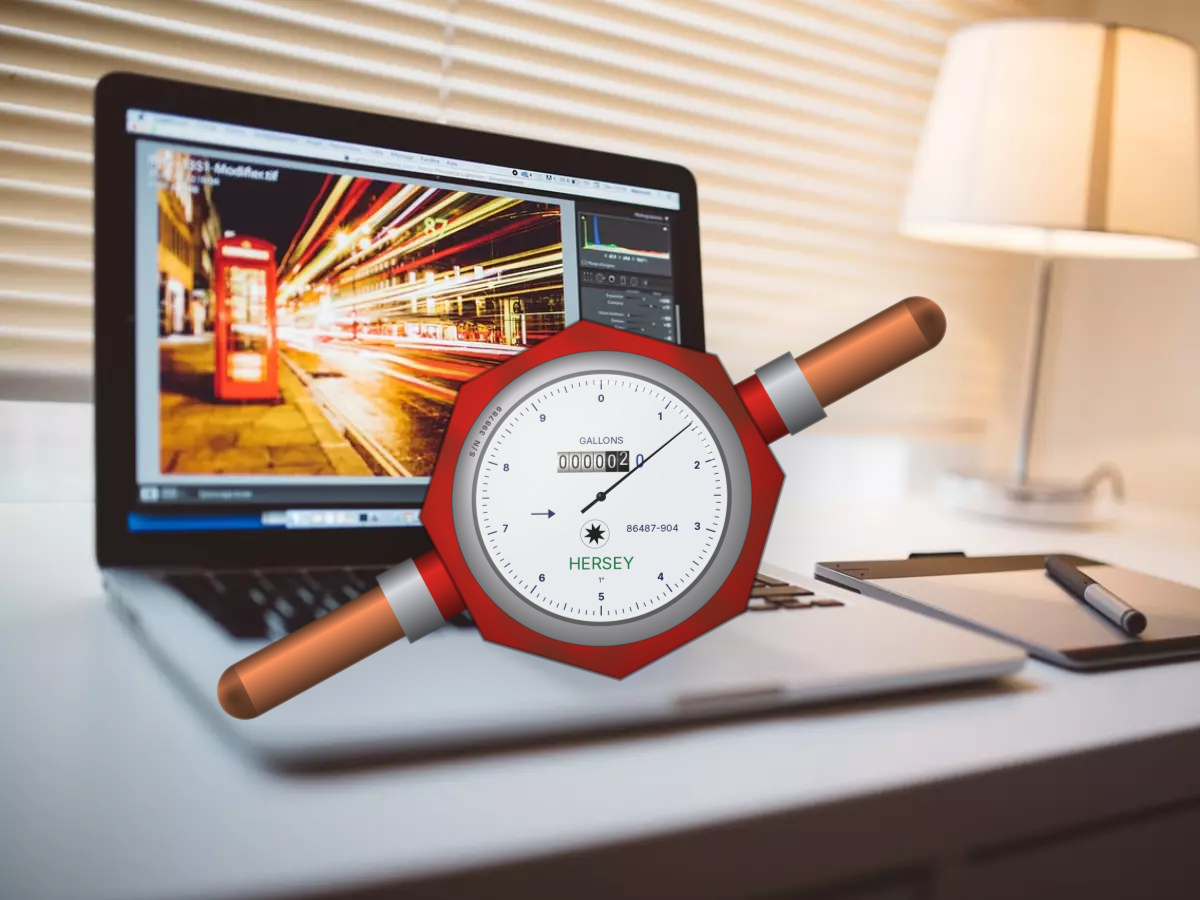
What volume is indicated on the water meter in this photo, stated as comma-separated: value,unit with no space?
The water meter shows 21.4,gal
